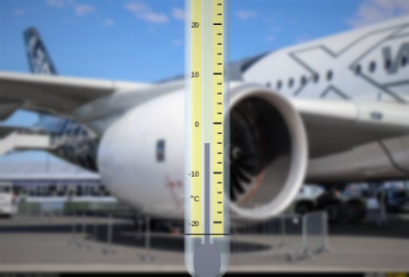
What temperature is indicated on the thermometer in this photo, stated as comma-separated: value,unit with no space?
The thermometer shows -4,°C
